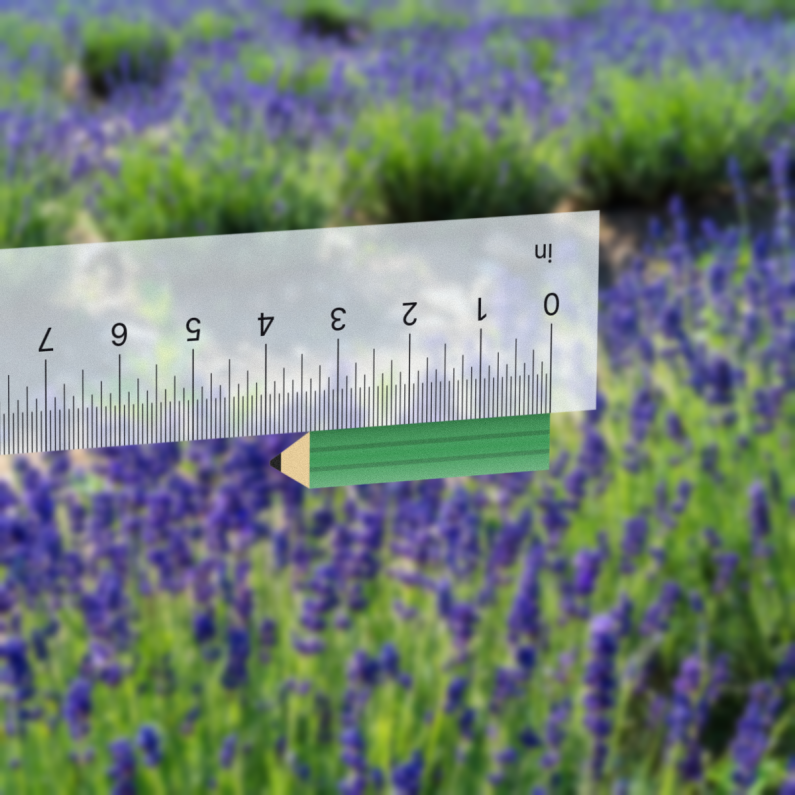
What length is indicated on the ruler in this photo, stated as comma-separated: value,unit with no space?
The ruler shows 3.9375,in
